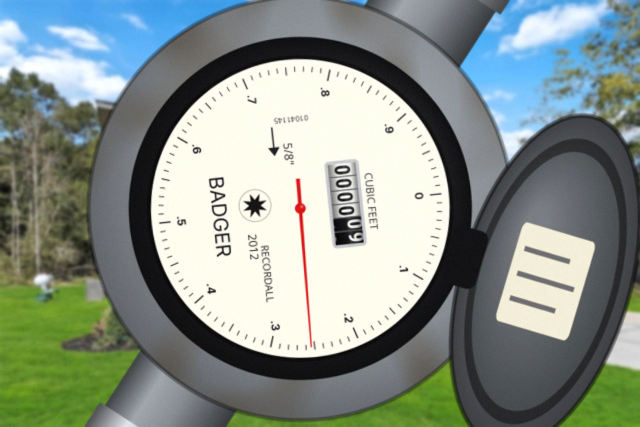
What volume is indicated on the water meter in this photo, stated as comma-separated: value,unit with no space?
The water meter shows 9.25,ft³
